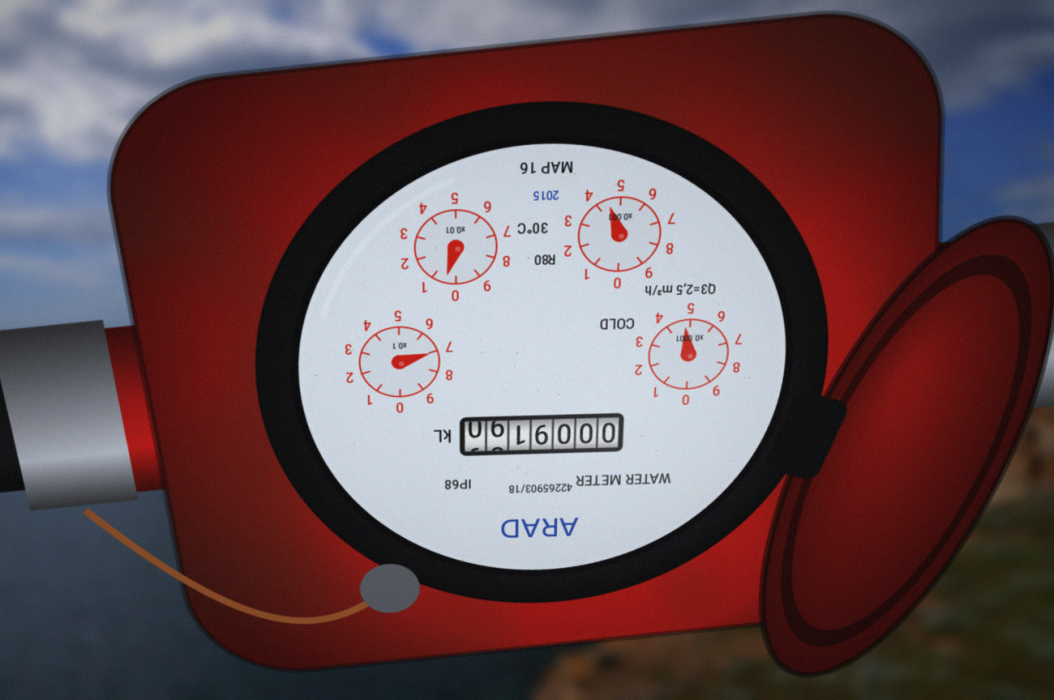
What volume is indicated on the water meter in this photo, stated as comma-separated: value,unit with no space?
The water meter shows 9189.7044,kL
